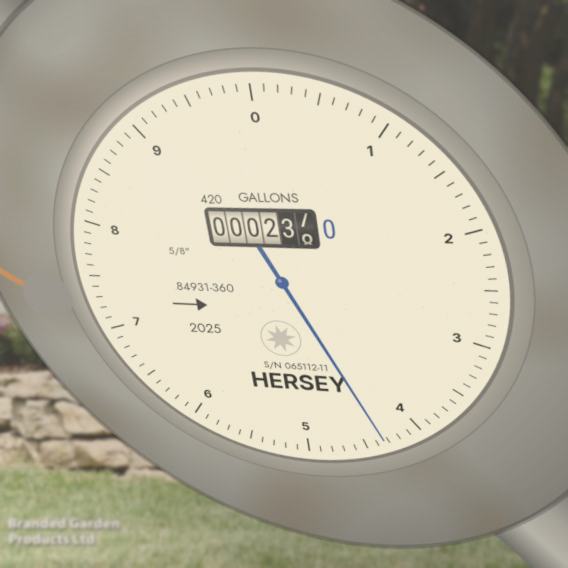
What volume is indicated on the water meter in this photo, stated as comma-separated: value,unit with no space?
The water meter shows 2374.3,gal
